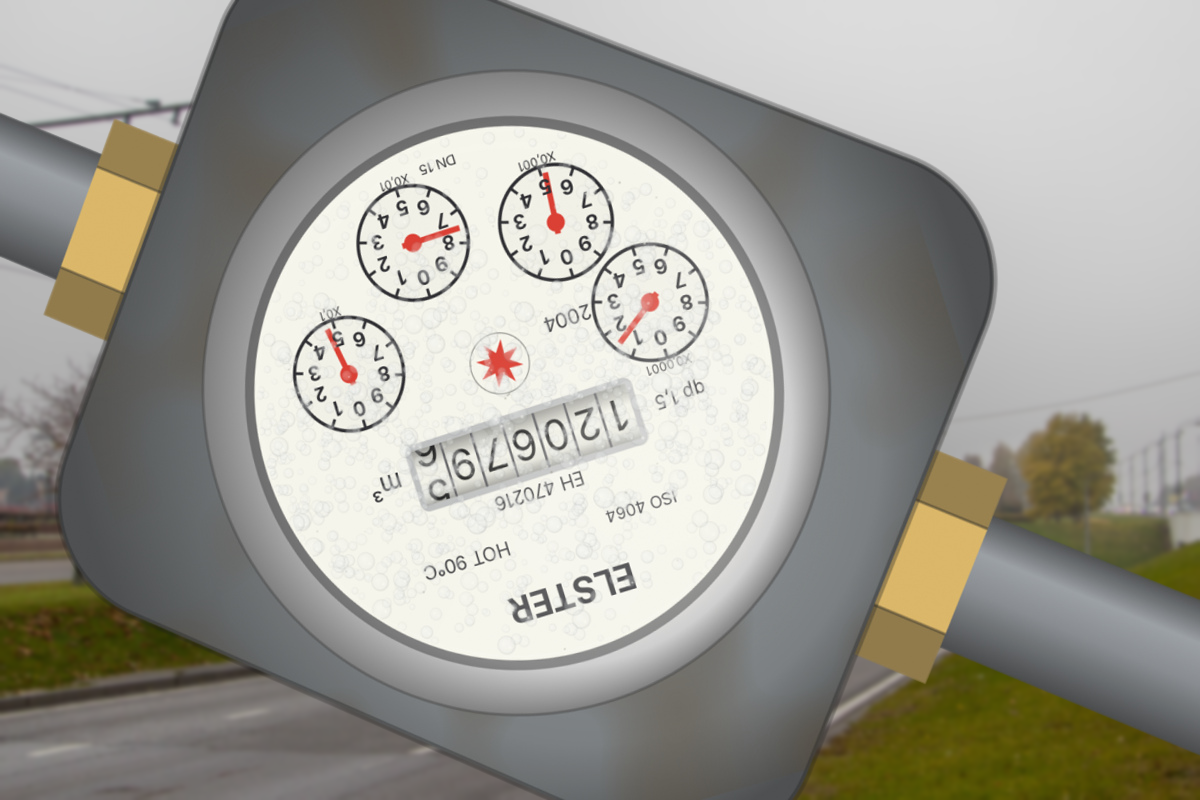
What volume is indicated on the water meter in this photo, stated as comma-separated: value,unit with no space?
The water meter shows 1206795.4751,m³
